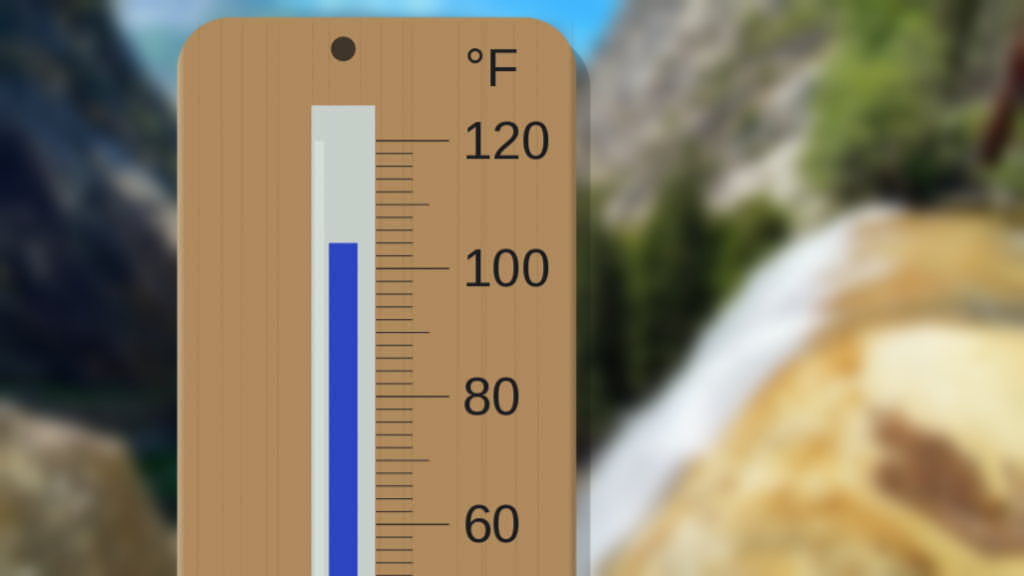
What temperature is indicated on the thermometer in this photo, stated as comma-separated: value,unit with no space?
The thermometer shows 104,°F
